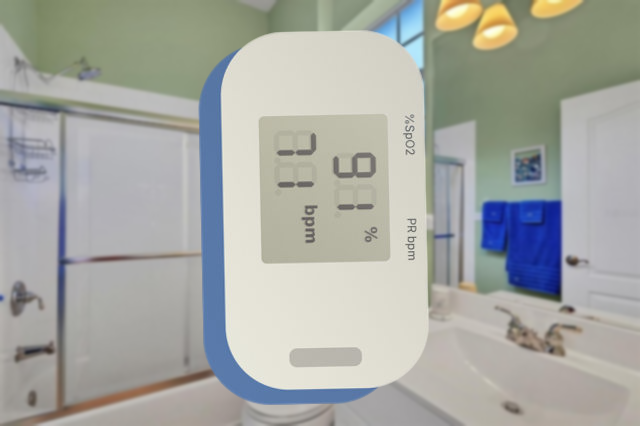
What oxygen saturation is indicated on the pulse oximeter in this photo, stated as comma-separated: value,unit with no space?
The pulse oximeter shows 91,%
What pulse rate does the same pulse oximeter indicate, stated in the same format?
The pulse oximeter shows 71,bpm
